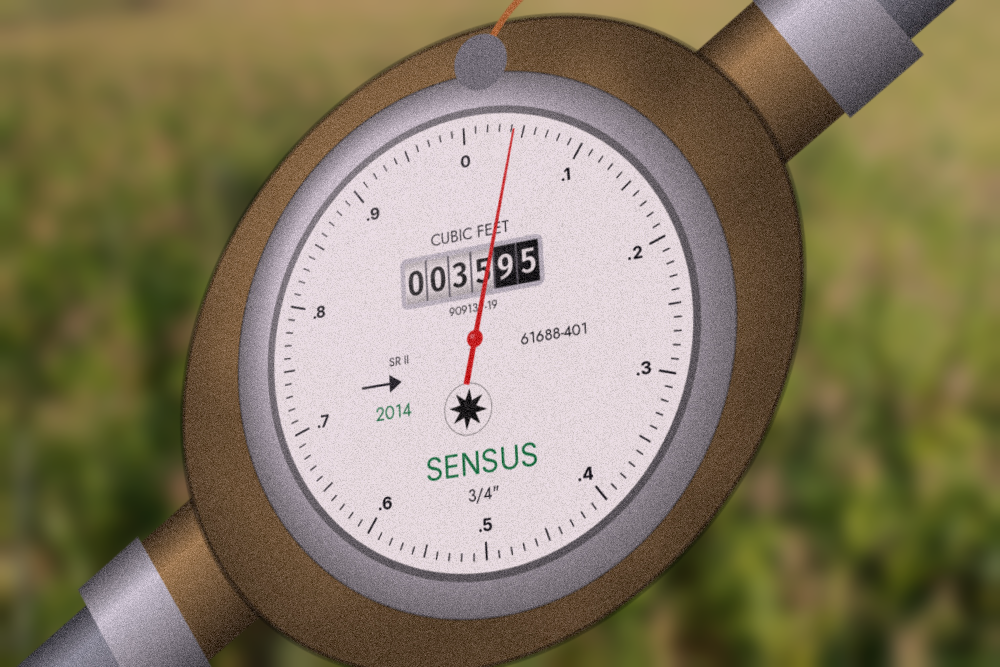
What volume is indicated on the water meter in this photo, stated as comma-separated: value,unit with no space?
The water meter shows 3595.04,ft³
